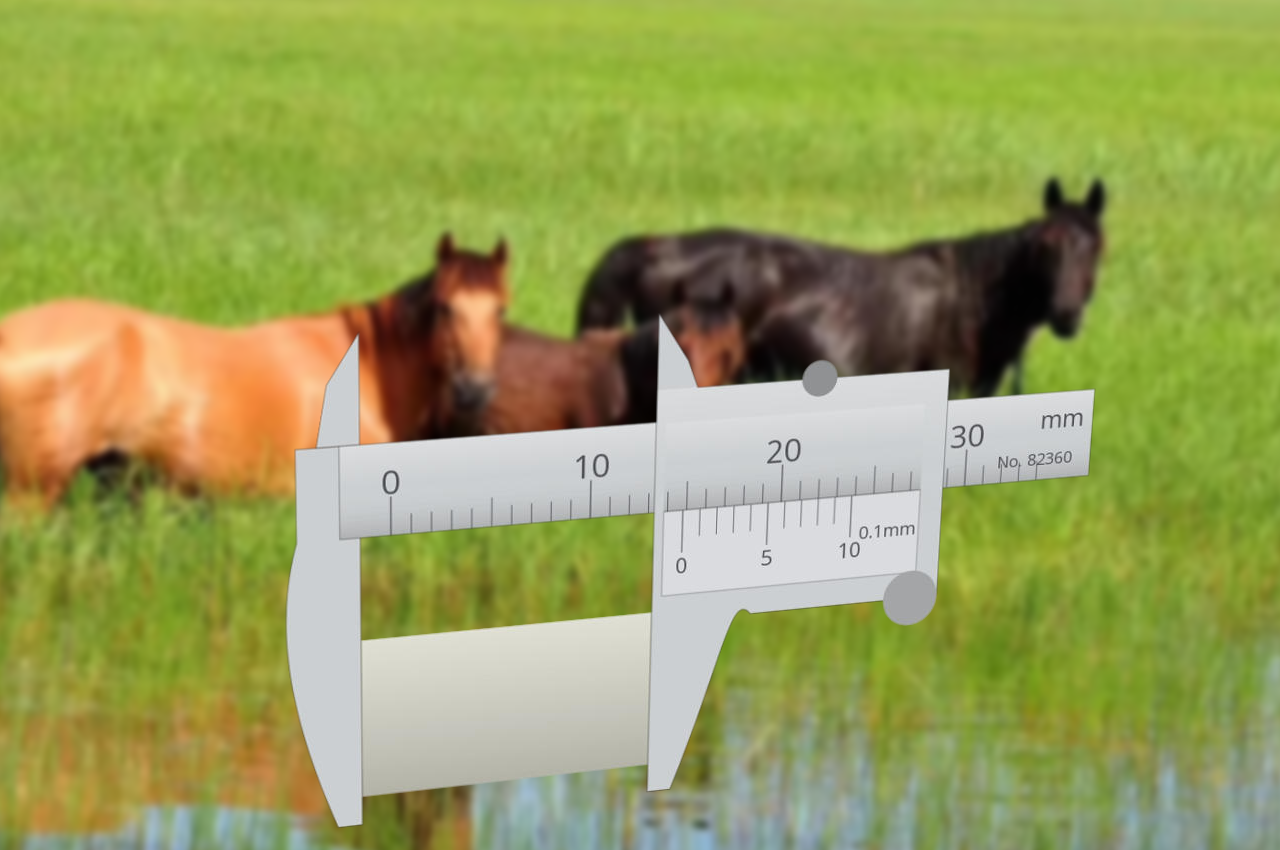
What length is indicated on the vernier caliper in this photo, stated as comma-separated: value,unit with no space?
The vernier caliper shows 14.8,mm
